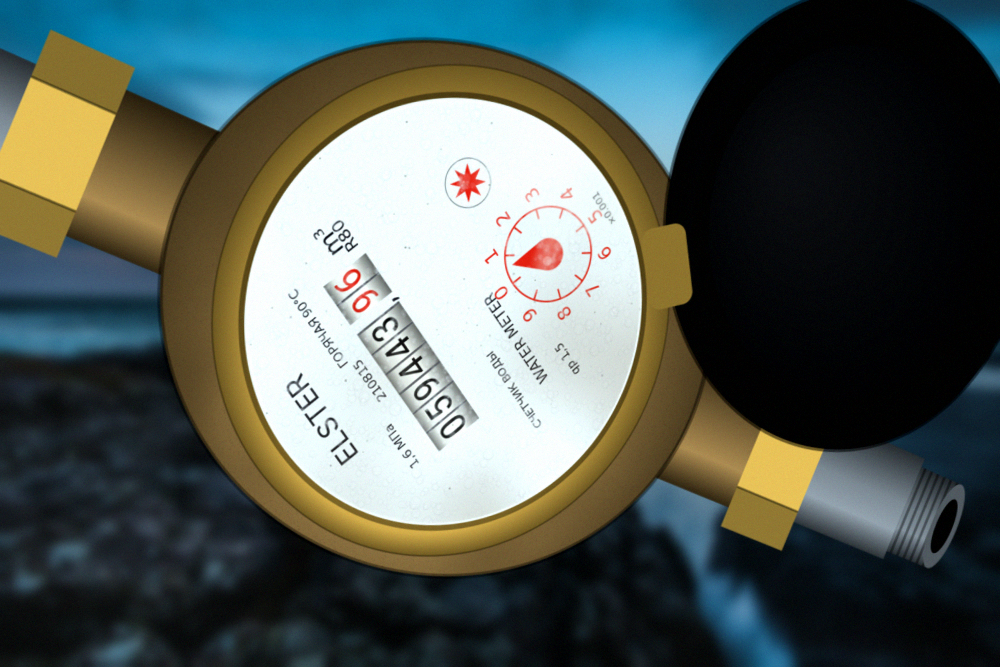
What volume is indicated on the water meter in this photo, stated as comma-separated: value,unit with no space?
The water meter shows 59443.960,m³
